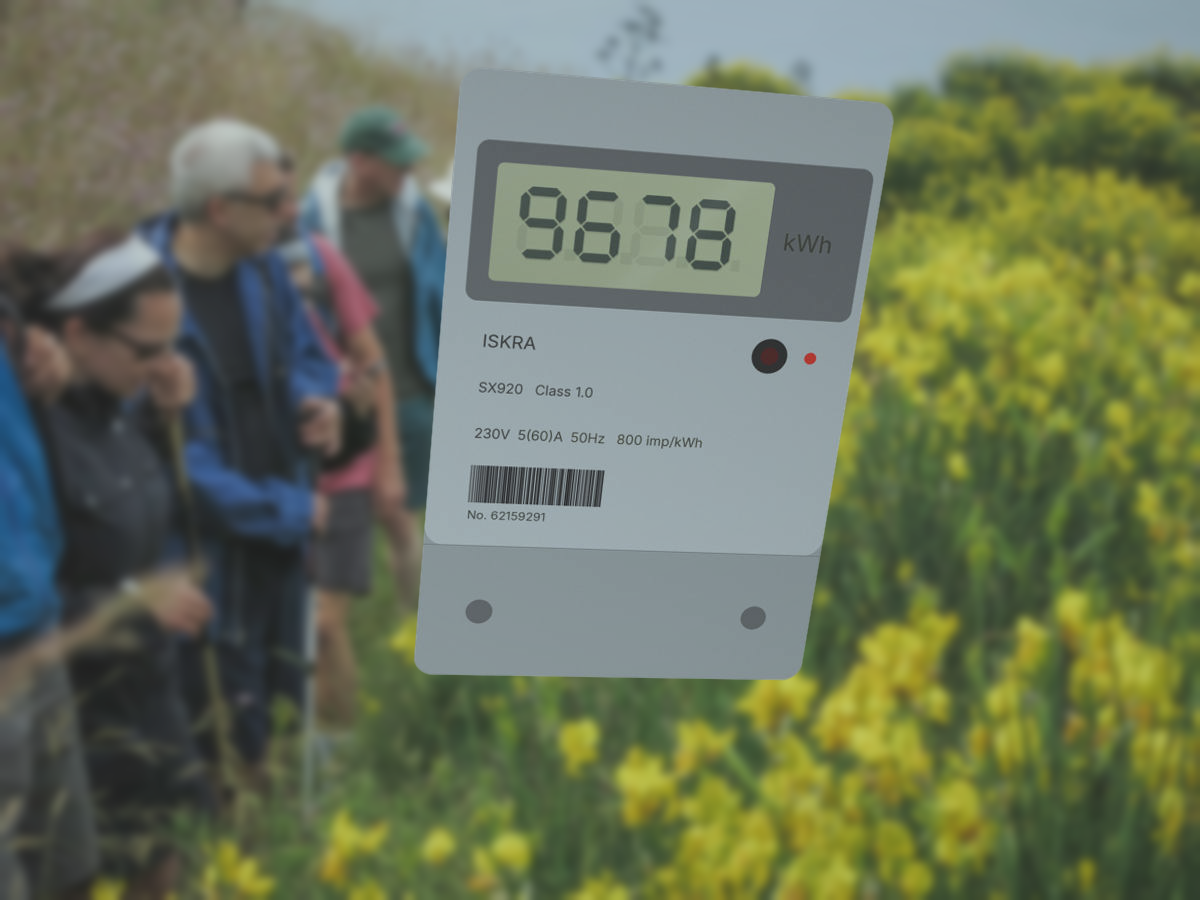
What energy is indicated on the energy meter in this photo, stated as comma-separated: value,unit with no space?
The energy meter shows 9678,kWh
